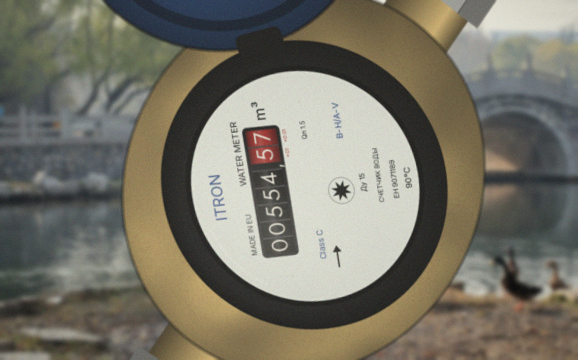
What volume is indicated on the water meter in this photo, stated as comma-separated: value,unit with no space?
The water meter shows 554.57,m³
